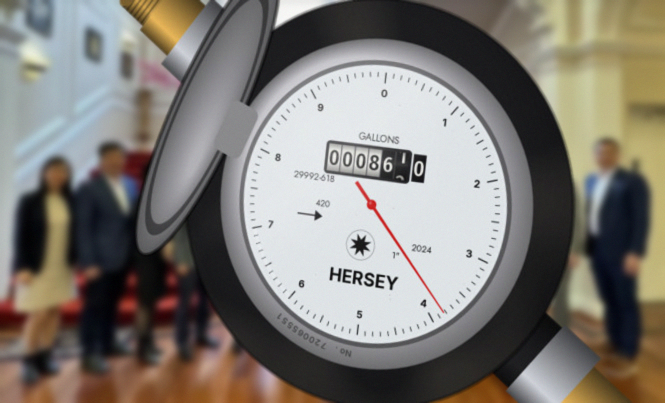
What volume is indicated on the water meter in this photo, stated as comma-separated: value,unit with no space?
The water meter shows 8613.8,gal
